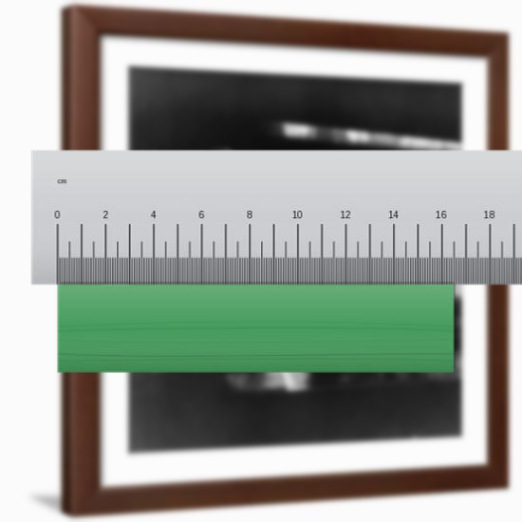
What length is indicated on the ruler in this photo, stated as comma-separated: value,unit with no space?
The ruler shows 16.5,cm
